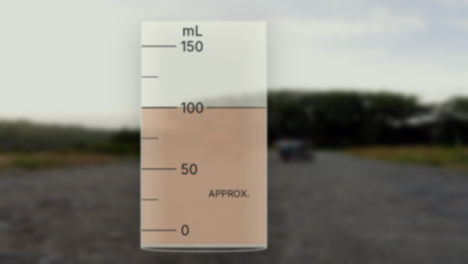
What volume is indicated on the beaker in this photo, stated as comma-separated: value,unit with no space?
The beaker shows 100,mL
